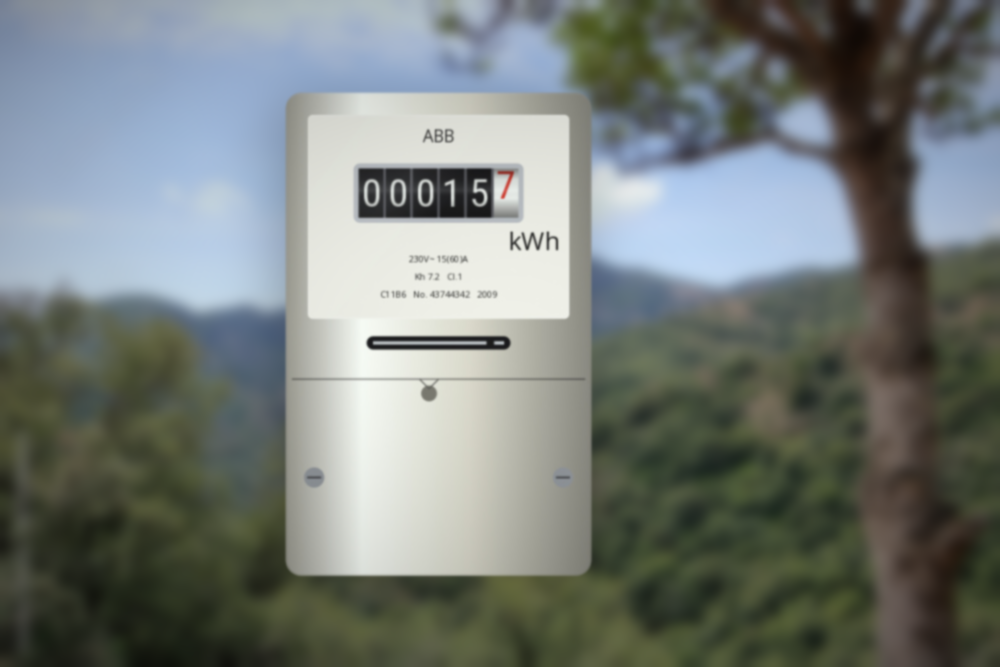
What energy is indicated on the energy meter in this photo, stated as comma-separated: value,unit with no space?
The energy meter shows 15.7,kWh
